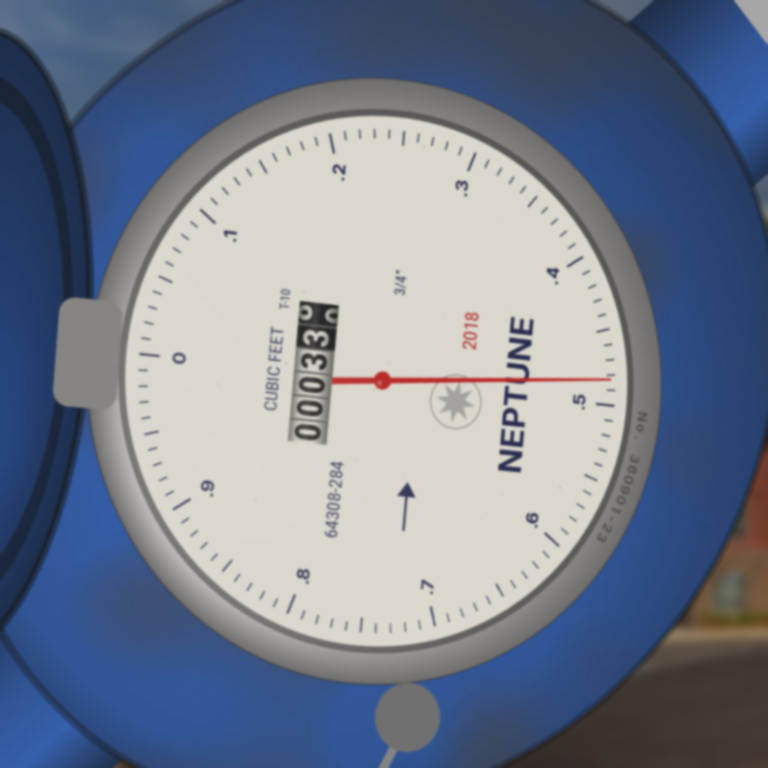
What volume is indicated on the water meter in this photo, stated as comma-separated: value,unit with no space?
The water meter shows 338.48,ft³
